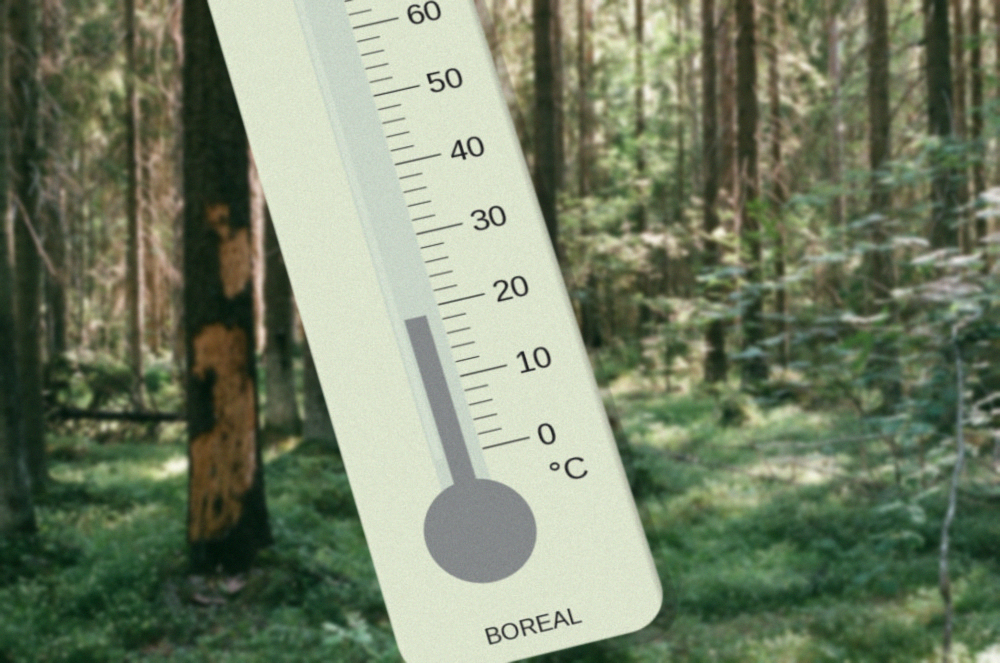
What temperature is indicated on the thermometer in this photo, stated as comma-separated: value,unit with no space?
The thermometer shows 19,°C
